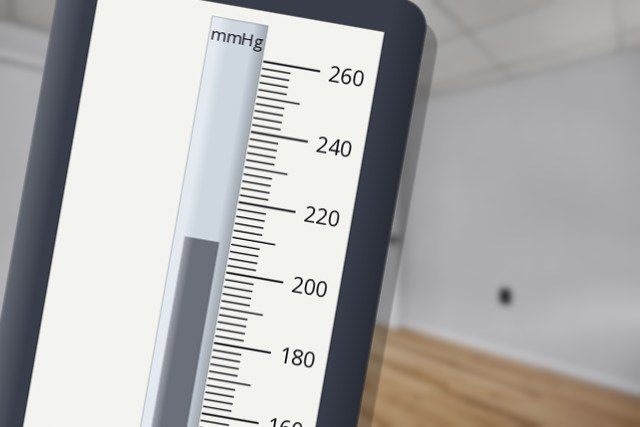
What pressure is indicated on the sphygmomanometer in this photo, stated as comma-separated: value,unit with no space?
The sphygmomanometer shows 208,mmHg
